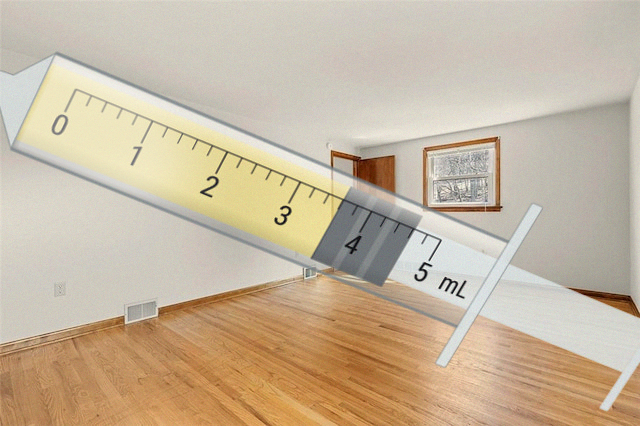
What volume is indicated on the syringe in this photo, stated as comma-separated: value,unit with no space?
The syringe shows 3.6,mL
